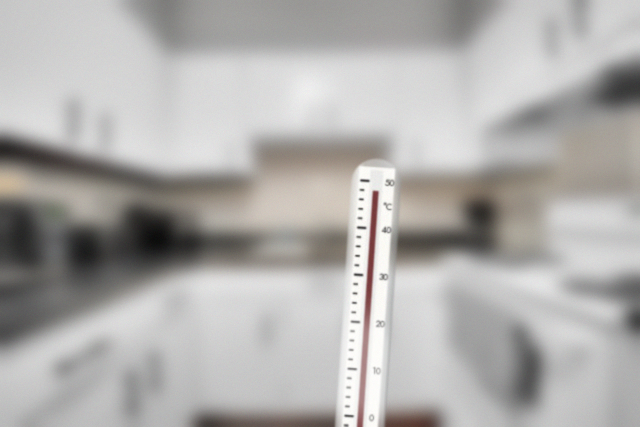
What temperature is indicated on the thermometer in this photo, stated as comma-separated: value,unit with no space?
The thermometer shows 48,°C
